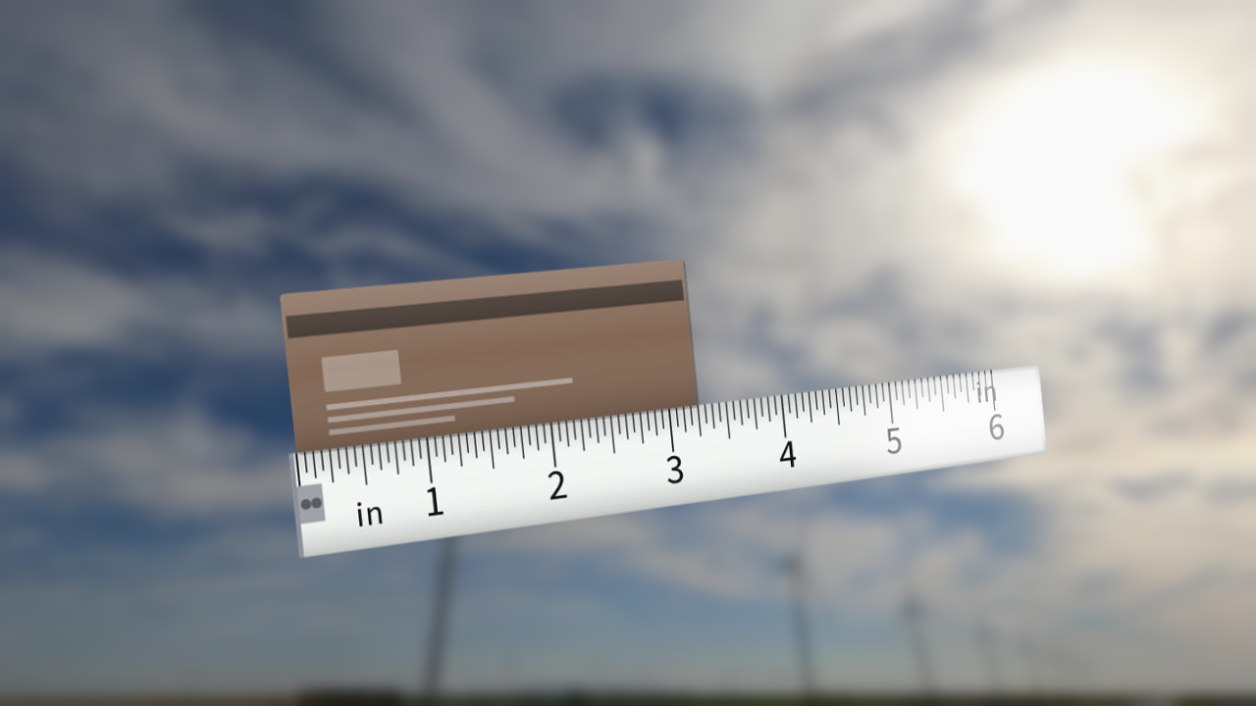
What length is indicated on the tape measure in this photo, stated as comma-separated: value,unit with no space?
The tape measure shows 3.25,in
